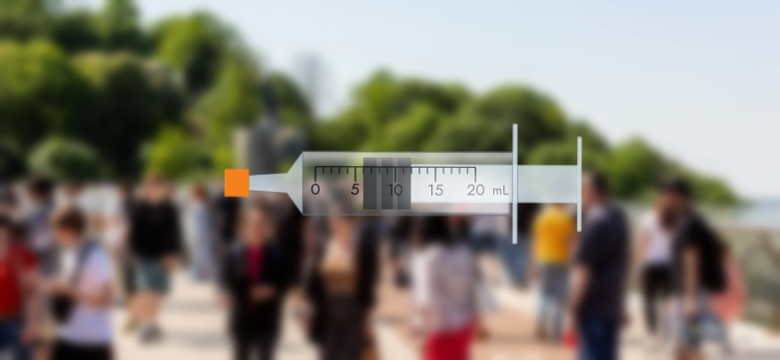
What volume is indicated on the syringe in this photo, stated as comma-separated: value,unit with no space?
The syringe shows 6,mL
